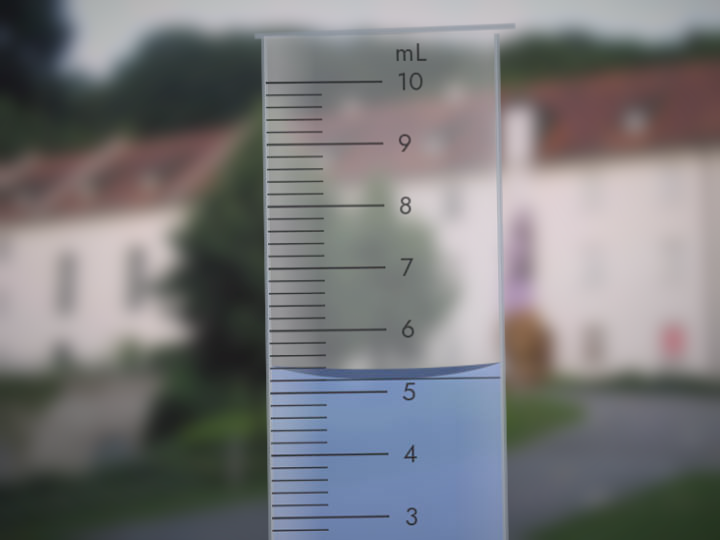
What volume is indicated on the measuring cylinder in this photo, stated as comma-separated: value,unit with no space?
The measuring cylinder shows 5.2,mL
